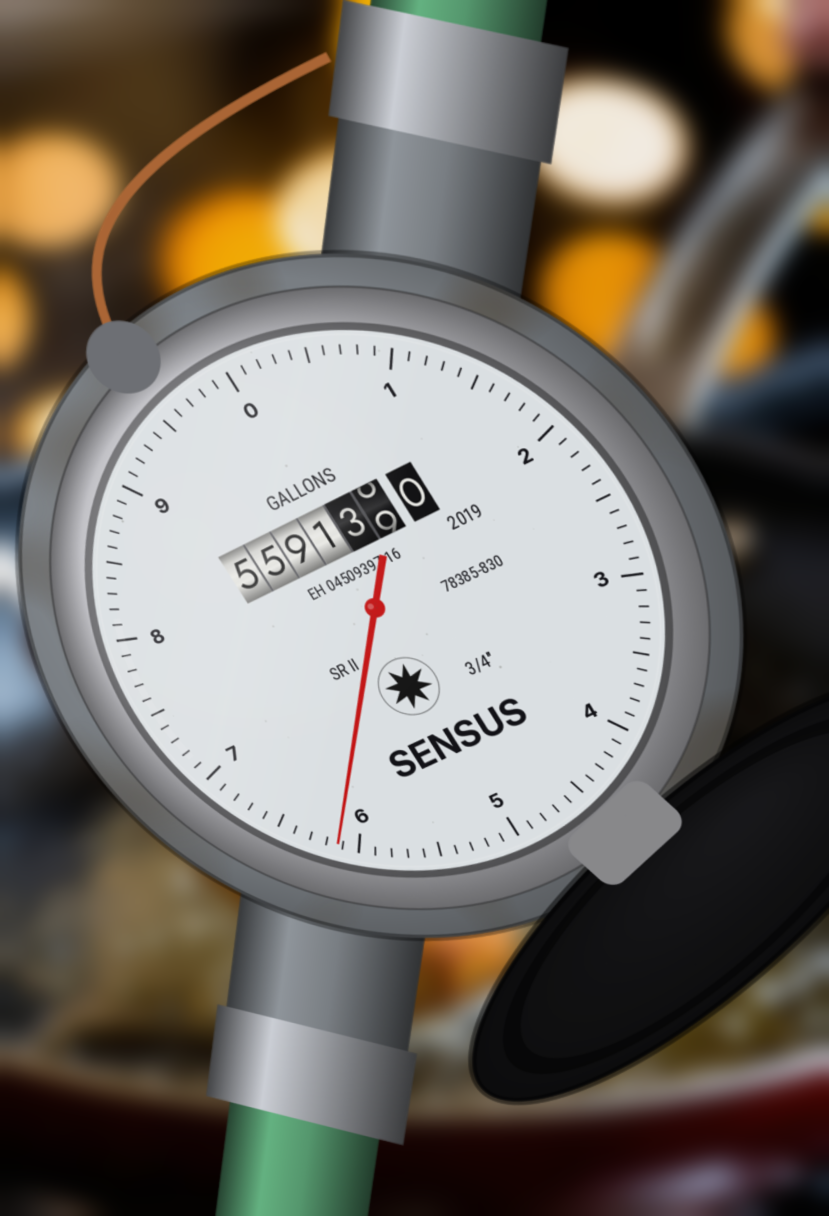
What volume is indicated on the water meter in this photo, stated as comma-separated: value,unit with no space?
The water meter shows 5591386.1,gal
